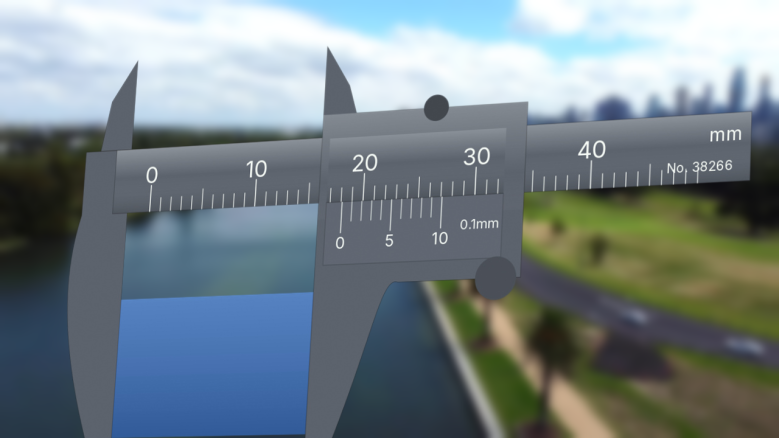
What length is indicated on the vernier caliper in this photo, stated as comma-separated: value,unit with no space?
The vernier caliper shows 18.1,mm
